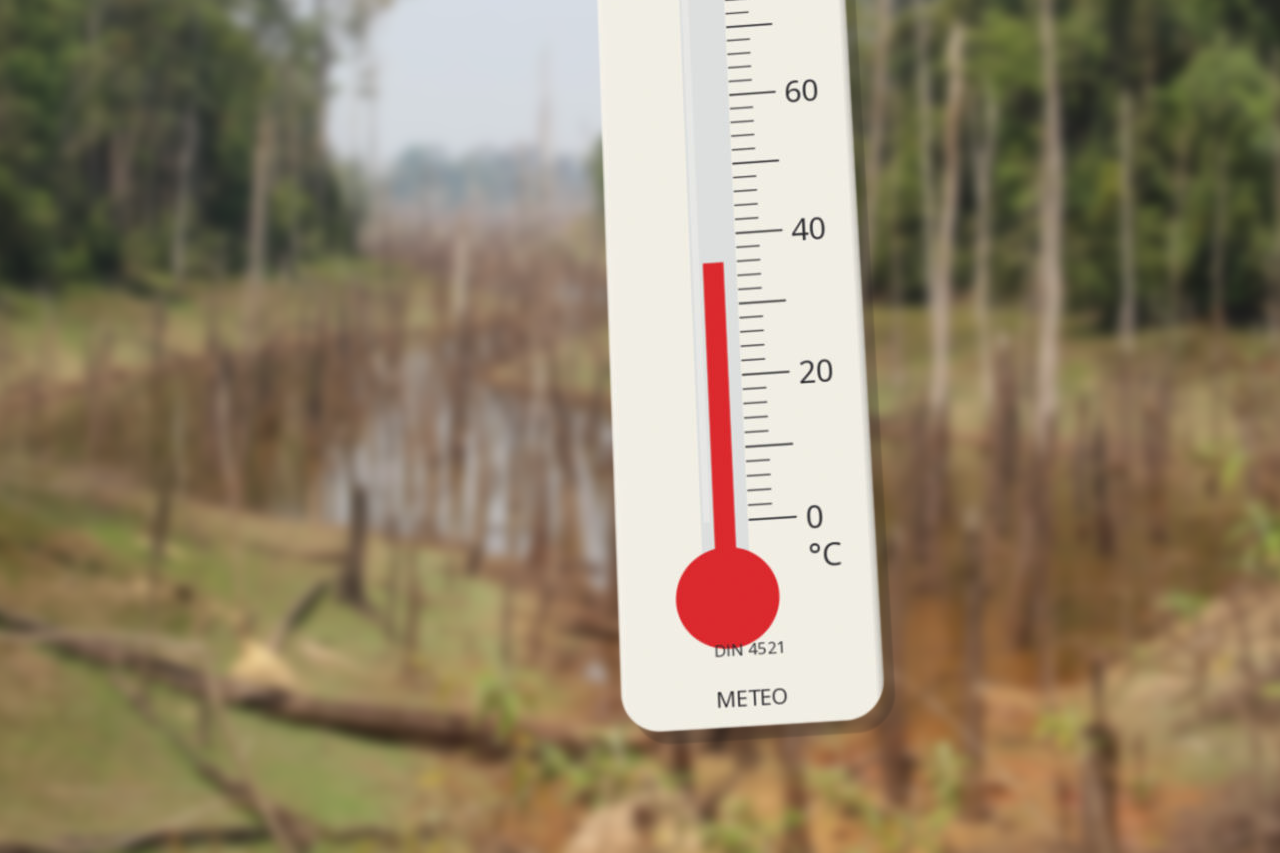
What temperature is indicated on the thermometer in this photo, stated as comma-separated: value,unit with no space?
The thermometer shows 36,°C
